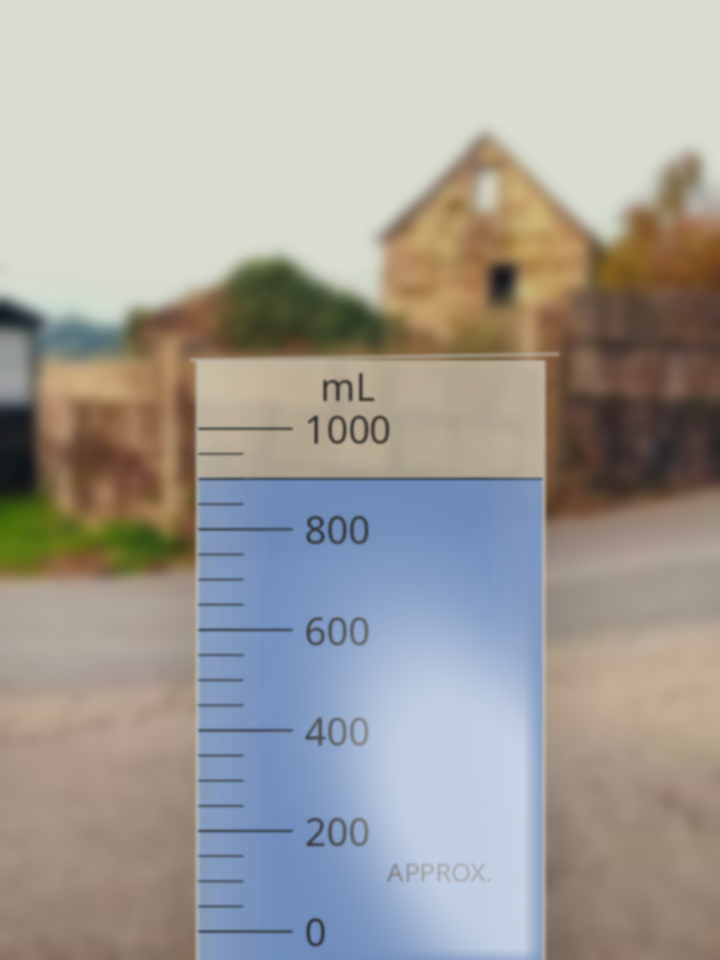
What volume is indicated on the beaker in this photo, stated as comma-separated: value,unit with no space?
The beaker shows 900,mL
